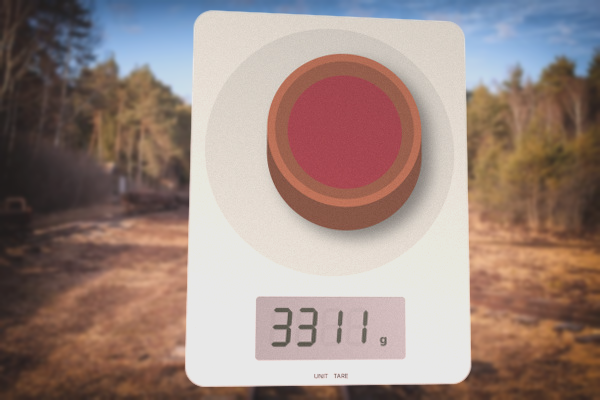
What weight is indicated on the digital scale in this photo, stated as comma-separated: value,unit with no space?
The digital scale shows 3311,g
